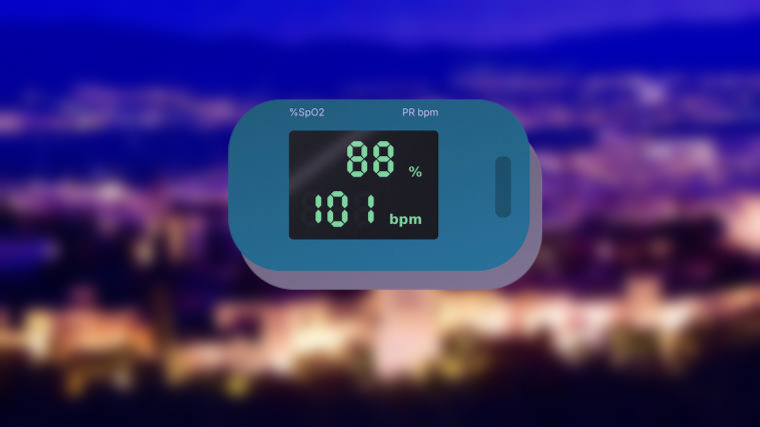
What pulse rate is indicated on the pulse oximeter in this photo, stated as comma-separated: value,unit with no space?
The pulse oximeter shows 101,bpm
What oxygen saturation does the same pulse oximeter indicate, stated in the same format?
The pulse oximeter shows 88,%
